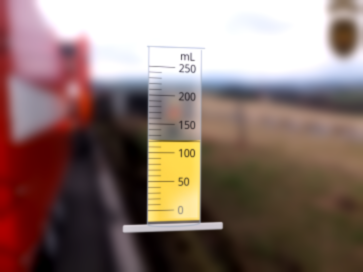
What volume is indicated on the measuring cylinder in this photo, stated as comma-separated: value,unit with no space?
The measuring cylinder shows 120,mL
